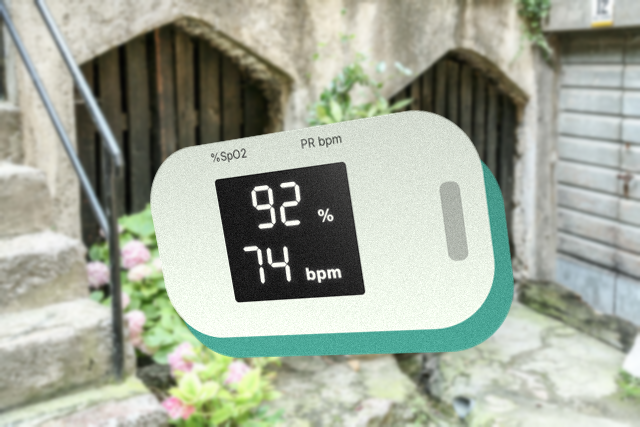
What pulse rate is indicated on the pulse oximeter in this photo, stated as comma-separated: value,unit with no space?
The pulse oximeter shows 74,bpm
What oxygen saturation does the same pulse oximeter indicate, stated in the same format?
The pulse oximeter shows 92,%
